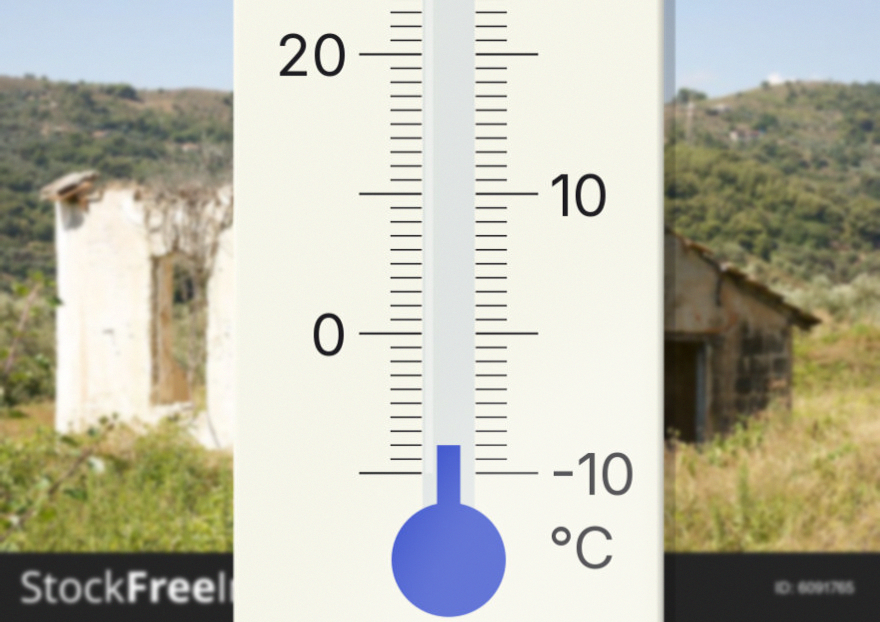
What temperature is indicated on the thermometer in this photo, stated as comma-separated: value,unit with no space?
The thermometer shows -8,°C
